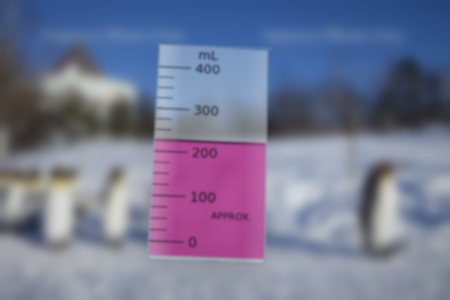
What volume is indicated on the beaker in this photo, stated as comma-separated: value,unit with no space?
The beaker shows 225,mL
